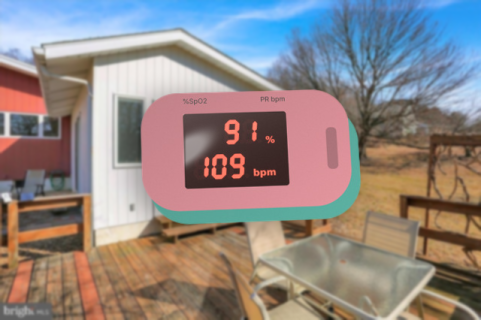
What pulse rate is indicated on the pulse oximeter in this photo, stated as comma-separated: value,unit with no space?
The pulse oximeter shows 109,bpm
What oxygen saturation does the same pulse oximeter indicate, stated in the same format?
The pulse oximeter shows 91,%
